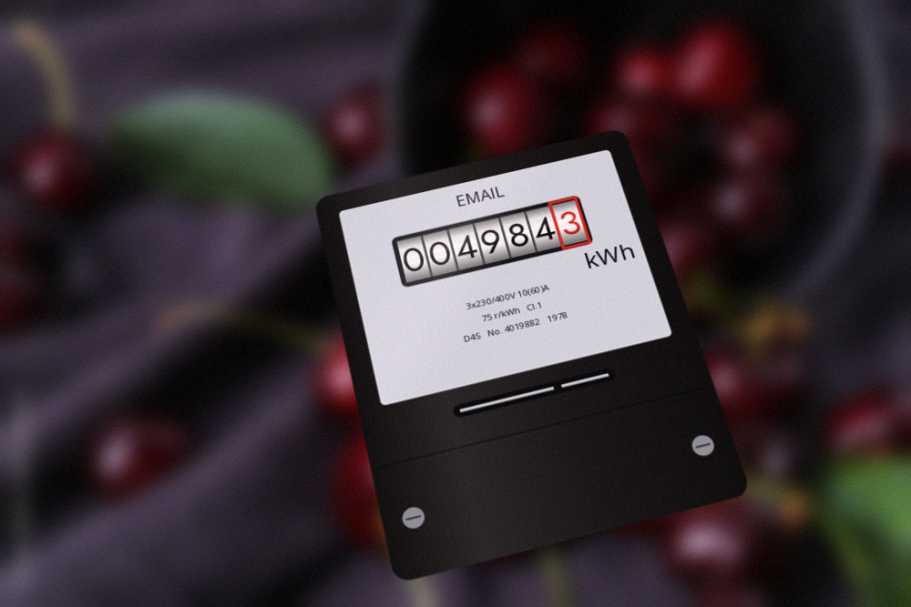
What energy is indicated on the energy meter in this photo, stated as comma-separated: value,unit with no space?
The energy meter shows 4984.3,kWh
